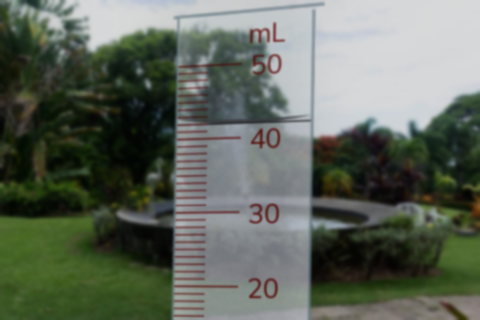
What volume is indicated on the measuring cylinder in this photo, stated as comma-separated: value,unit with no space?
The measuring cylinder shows 42,mL
